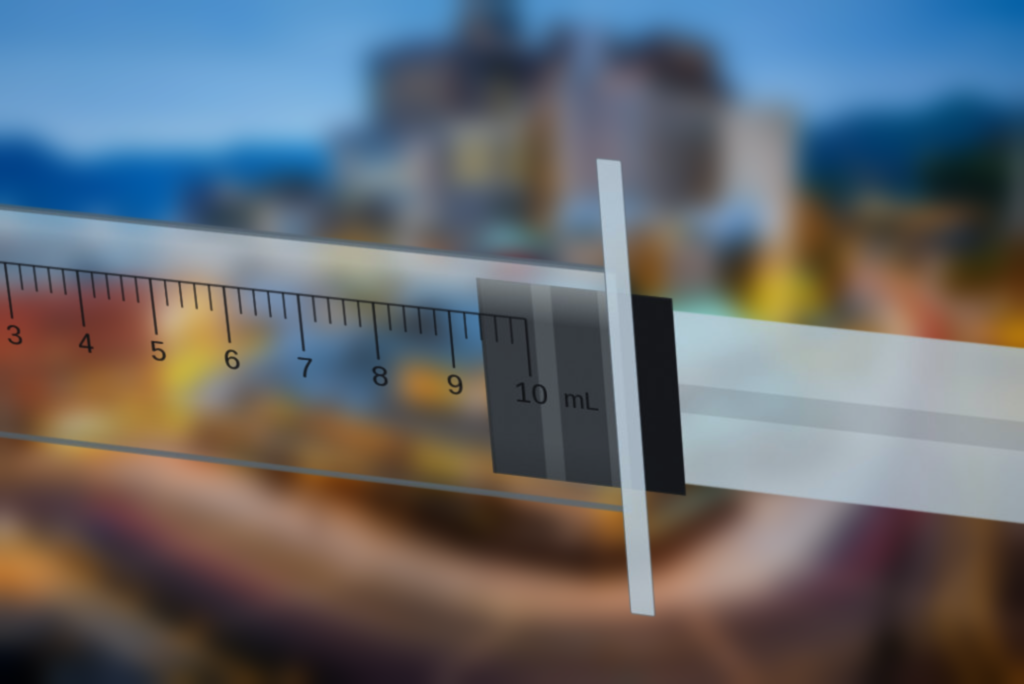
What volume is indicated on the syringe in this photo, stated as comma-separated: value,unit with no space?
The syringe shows 9.4,mL
